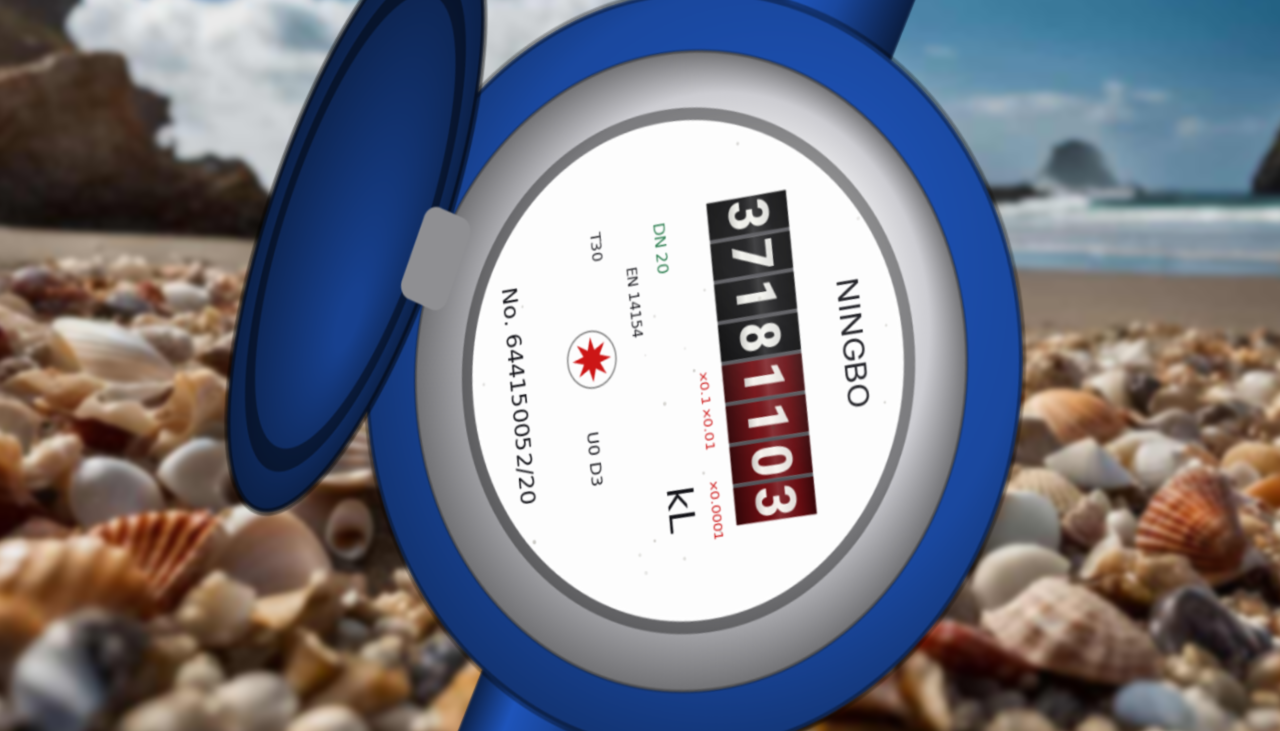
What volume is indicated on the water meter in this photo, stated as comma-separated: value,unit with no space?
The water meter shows 3718.1103,kL
